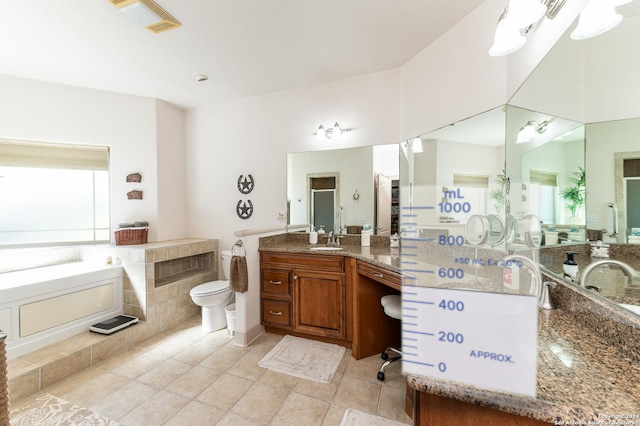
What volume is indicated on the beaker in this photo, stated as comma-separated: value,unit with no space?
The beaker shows 500,mL
